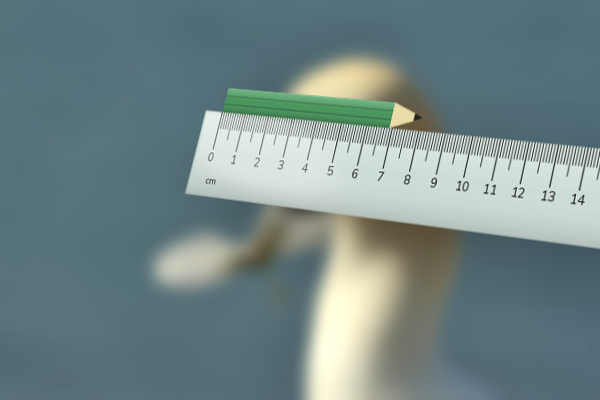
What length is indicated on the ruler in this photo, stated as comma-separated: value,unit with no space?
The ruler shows 8,cm
